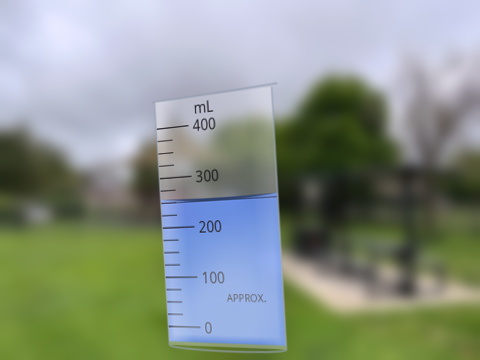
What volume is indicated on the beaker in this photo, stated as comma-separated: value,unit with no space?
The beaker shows 250,mL
